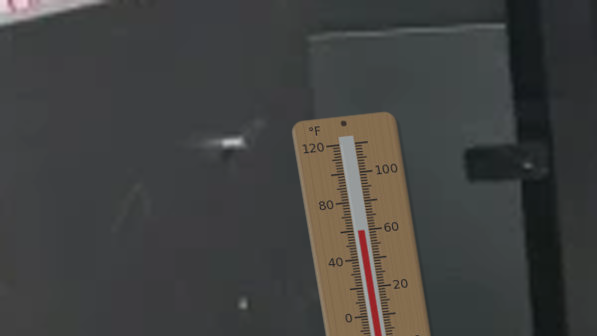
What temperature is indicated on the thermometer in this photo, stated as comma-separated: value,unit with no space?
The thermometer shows 60,°F
